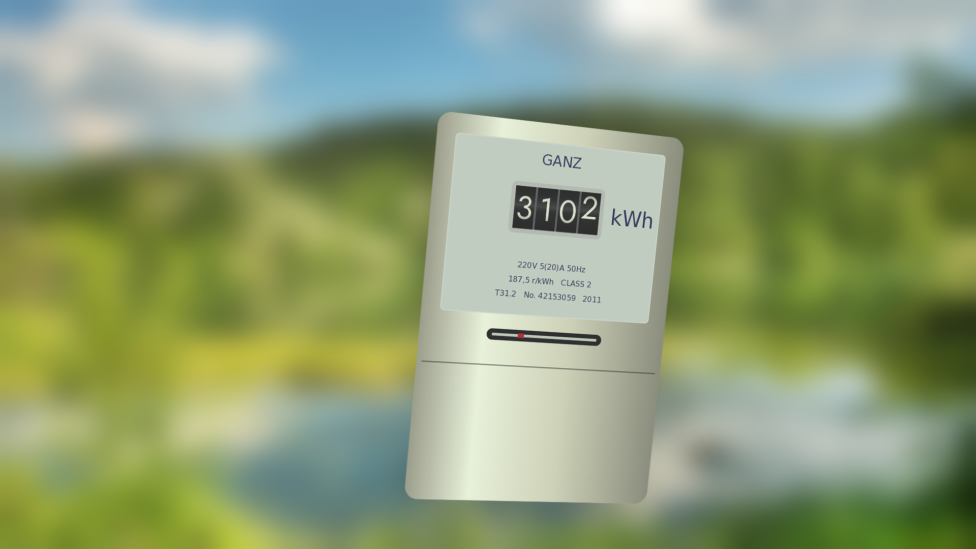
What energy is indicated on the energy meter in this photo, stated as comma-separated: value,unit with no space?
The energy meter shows 3102,kWh
